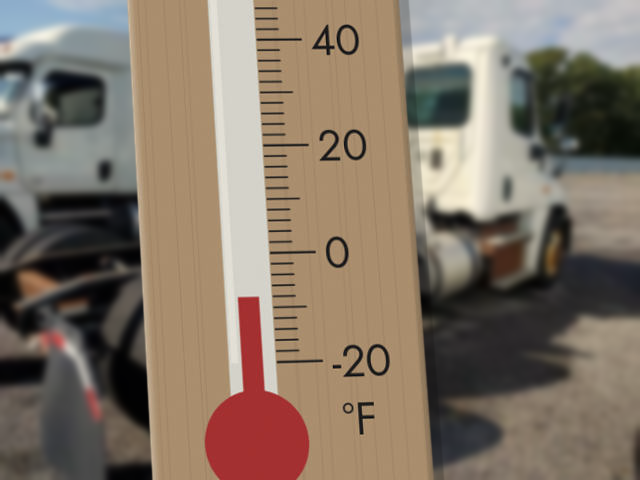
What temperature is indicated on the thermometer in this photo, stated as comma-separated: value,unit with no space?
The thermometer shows -8,°F
